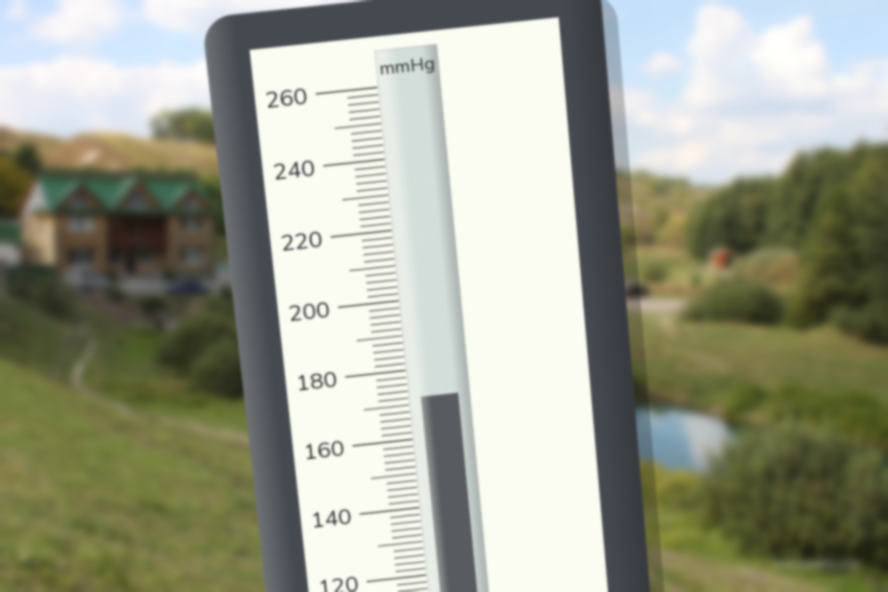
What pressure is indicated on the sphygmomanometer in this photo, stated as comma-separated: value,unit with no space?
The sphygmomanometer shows 172,mmHg
